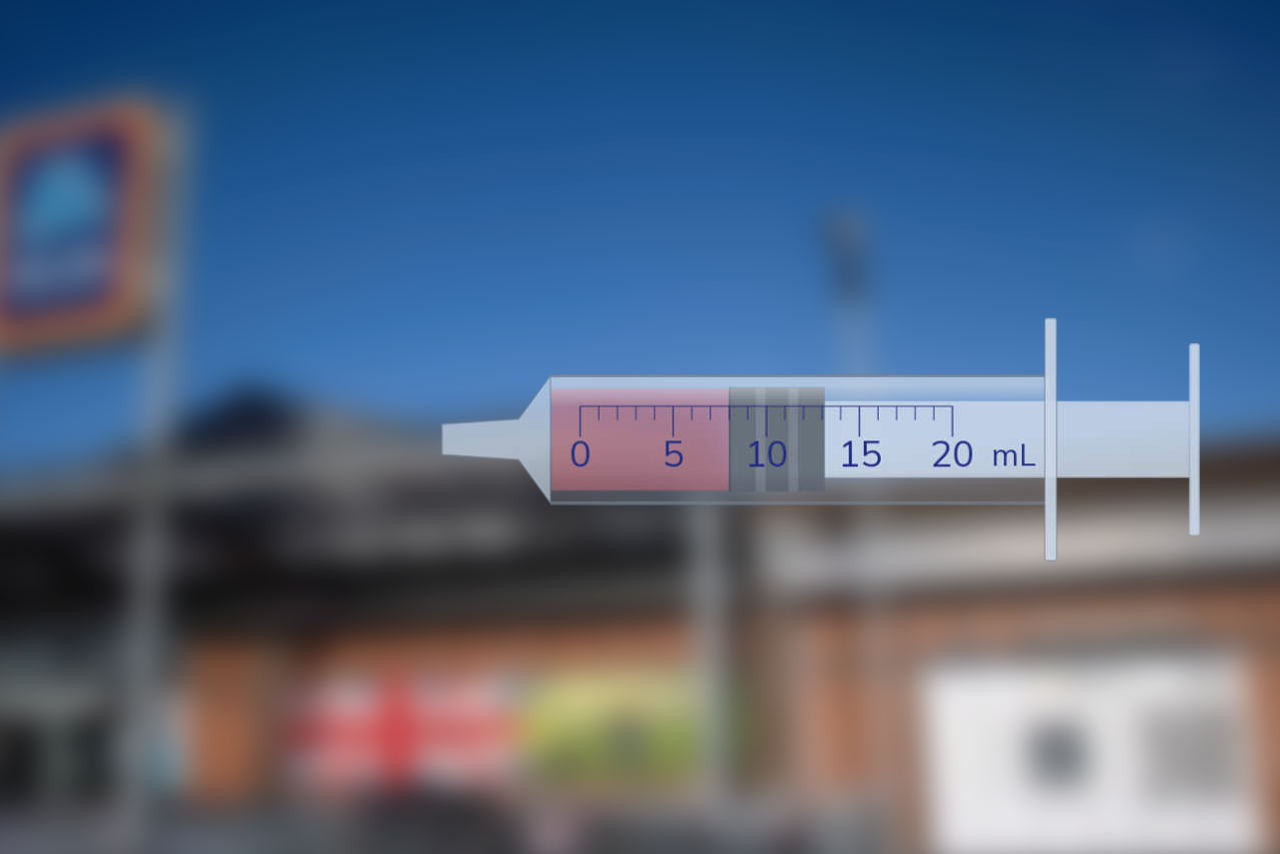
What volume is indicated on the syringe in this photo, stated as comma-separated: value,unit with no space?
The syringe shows 8,mL
